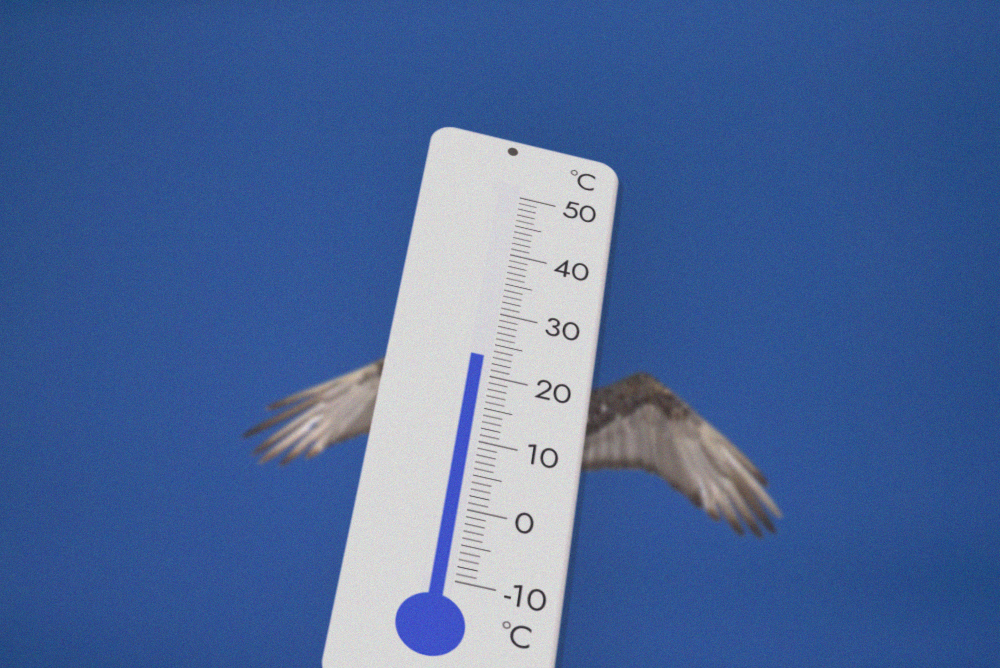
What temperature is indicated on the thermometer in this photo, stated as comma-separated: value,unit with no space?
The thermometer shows 23,°C
